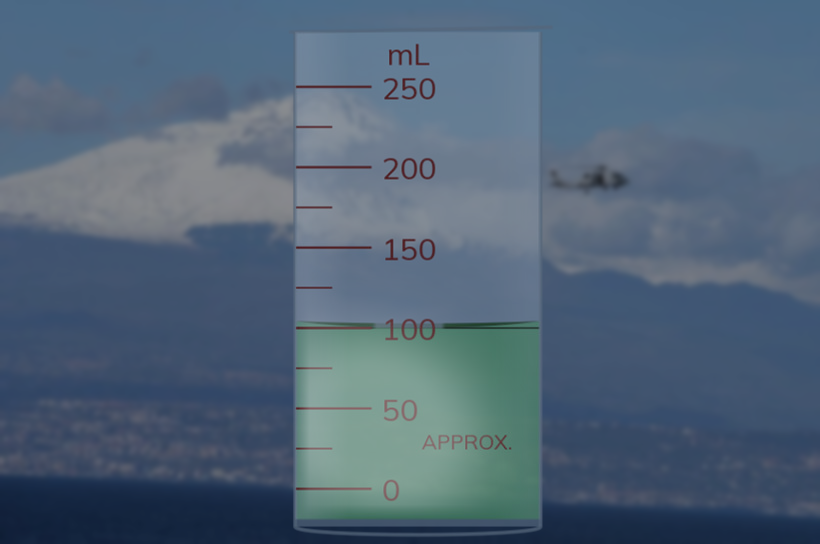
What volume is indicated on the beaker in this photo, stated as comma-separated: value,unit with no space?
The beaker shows 100,mL
